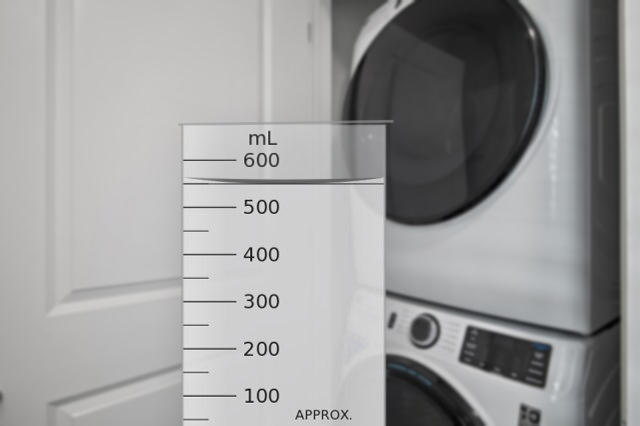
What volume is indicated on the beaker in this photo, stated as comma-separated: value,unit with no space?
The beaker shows 550,mL
